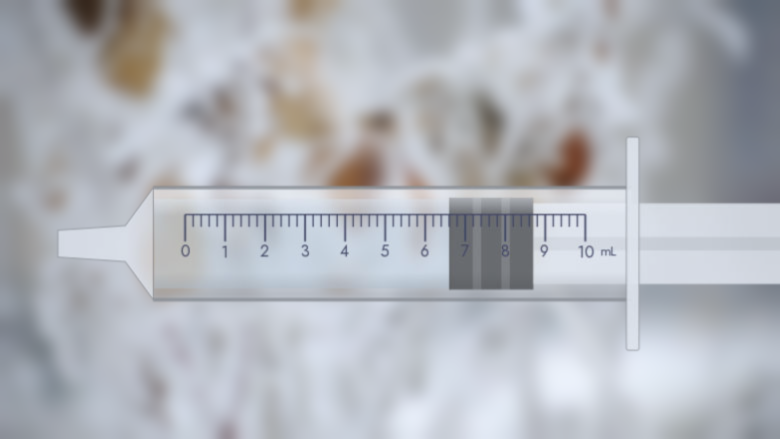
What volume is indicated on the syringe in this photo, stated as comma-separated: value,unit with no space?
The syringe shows 6.6,mL
